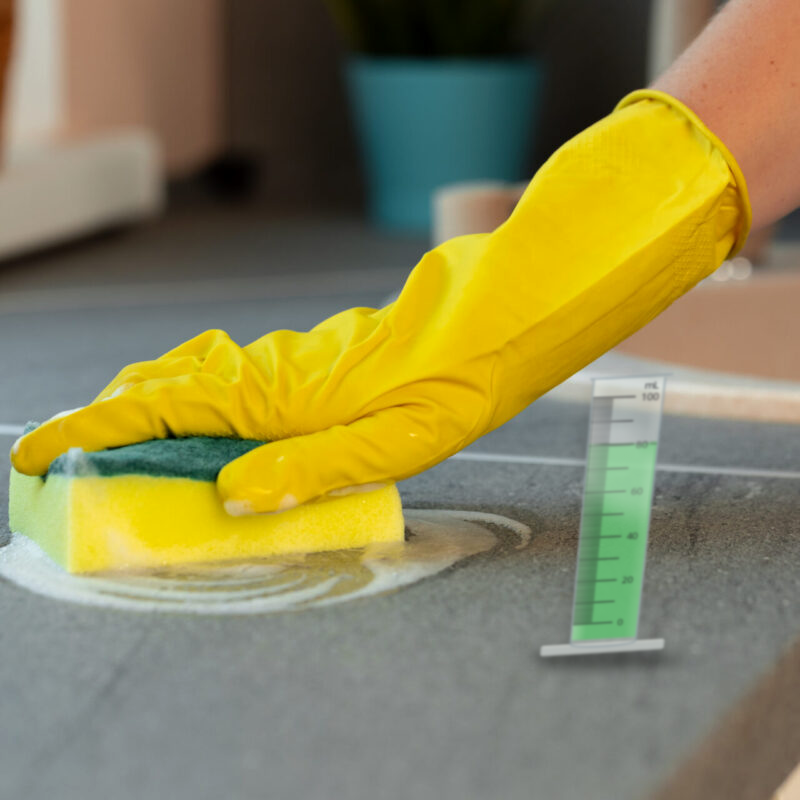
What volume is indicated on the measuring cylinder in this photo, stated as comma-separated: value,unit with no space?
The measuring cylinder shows 80,mL
